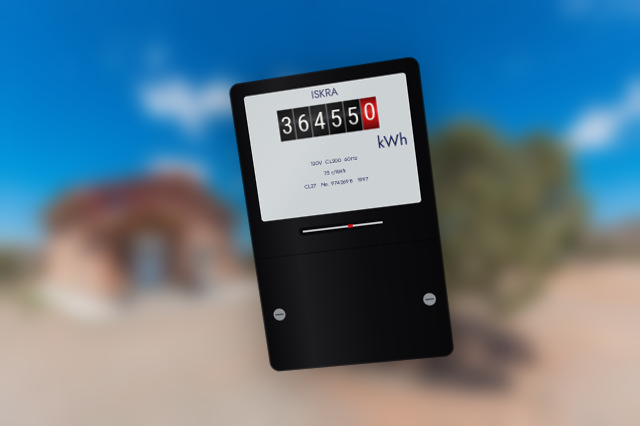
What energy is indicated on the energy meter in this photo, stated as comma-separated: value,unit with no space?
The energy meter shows 36455.0,kWh
